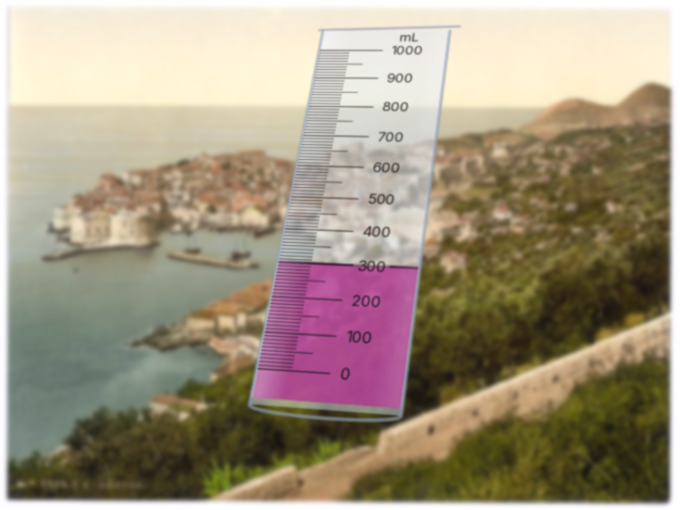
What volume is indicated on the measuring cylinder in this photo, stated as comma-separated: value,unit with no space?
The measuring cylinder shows 300,mL
